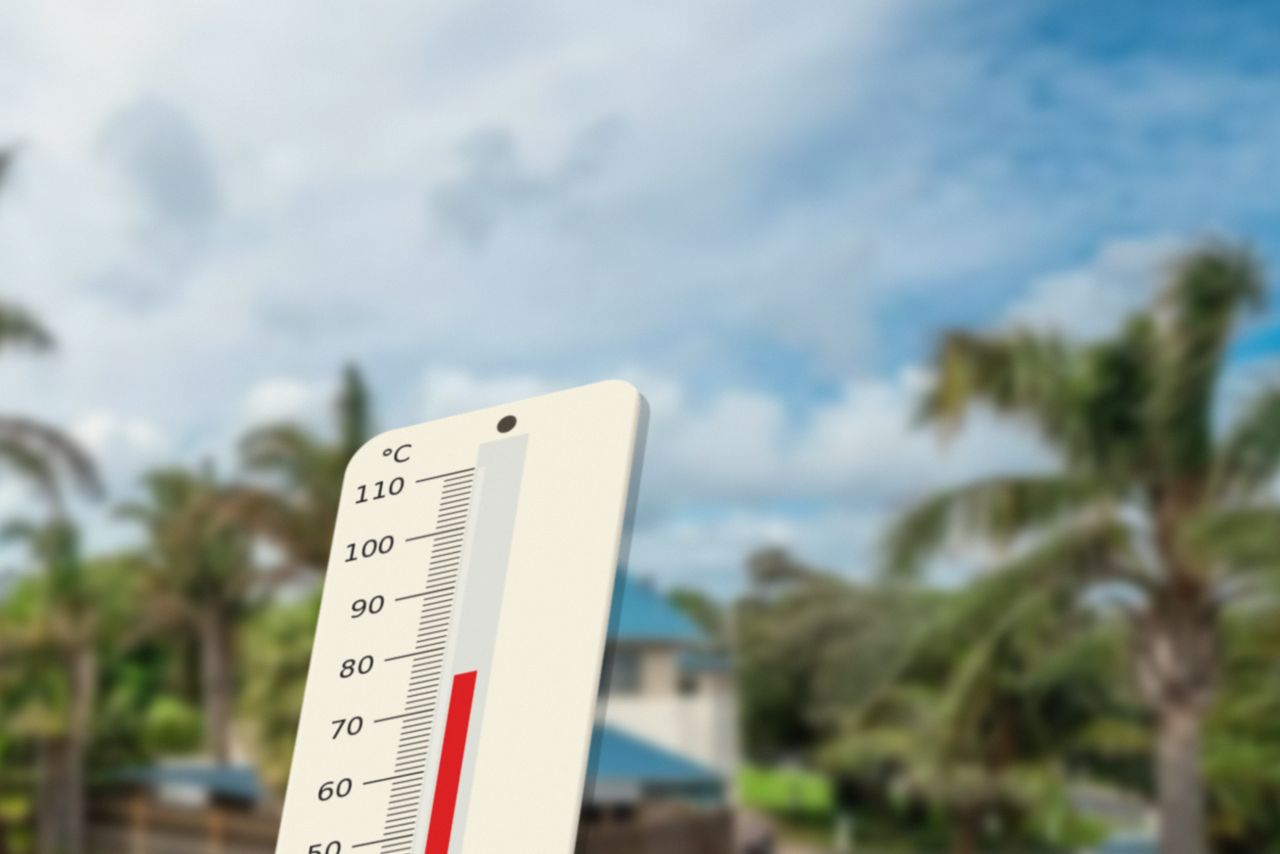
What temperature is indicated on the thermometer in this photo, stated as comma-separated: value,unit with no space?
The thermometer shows 75,°C
